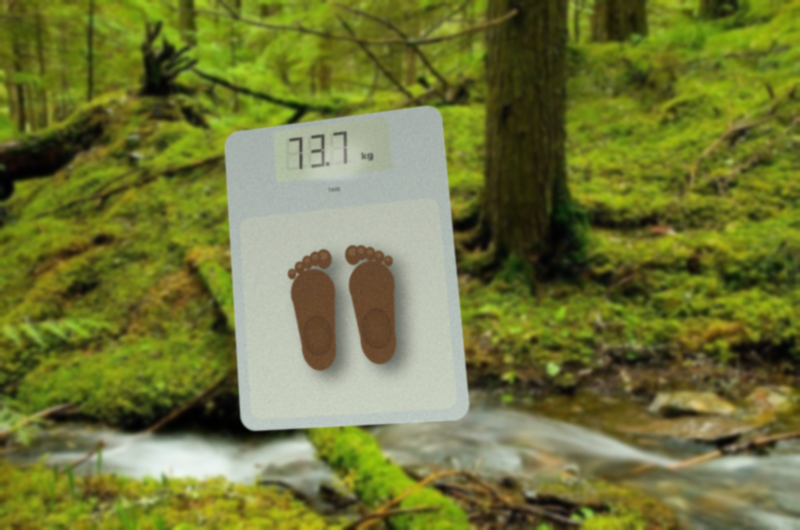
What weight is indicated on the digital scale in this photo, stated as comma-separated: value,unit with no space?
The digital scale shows 73.7,kg
